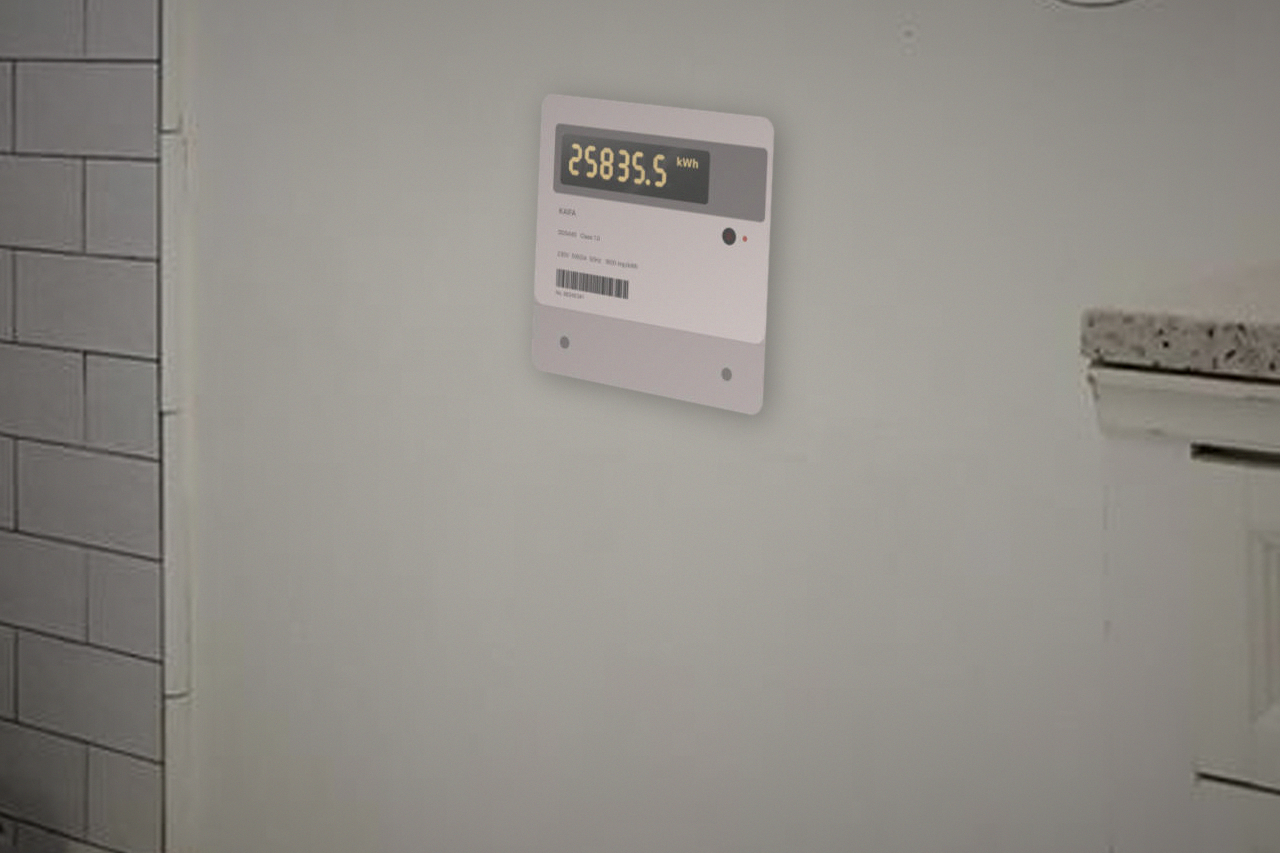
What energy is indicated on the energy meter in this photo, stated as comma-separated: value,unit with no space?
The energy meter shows 25835.5,kWh
